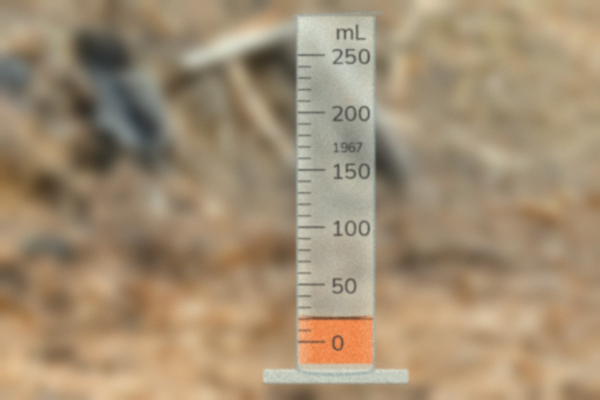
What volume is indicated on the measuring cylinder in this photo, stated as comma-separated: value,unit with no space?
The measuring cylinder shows 20,mL
